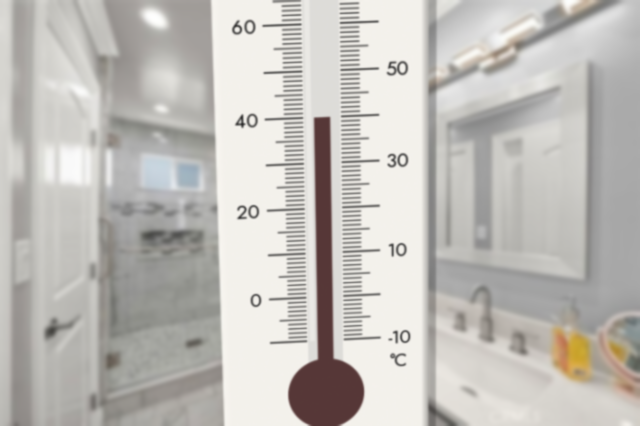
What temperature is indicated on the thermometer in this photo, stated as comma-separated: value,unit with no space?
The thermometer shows 40,°C
